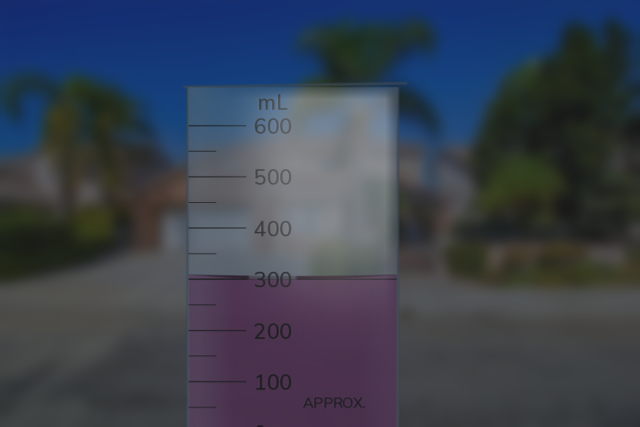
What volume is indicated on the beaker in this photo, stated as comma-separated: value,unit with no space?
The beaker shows 300,mL
